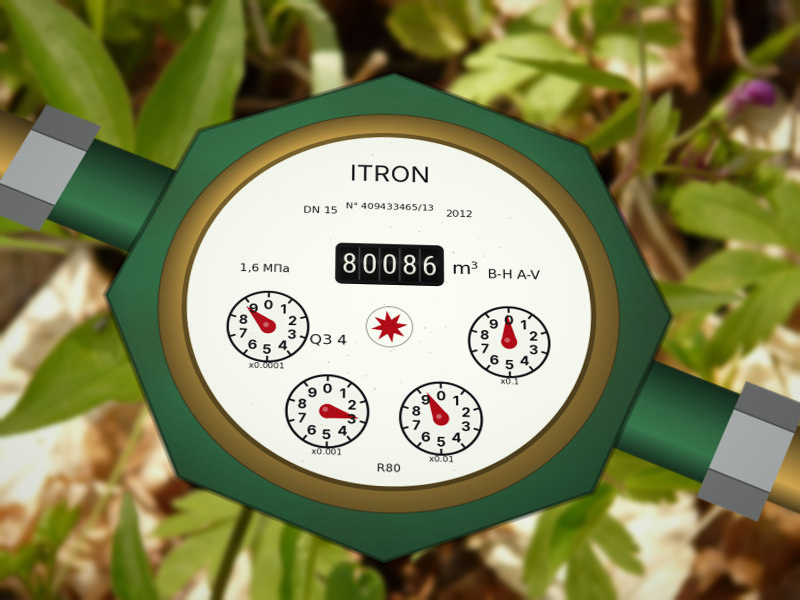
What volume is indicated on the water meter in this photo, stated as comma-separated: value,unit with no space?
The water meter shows 80085.9928,m³
